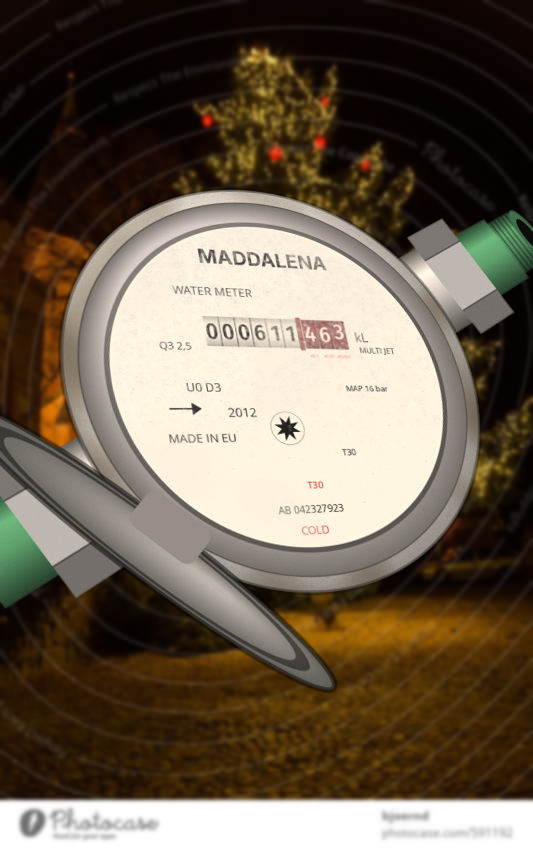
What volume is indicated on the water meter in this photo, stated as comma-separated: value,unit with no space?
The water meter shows 611.463,kL
